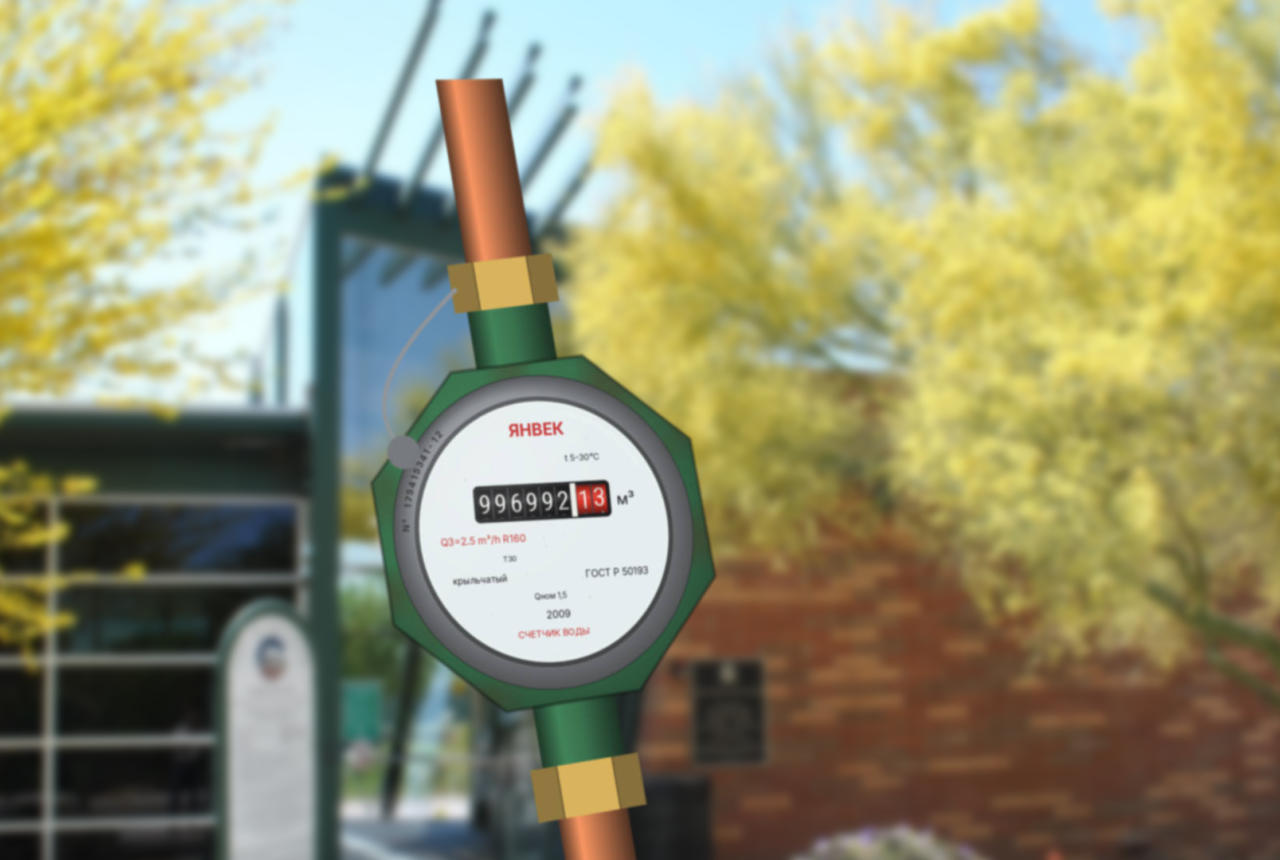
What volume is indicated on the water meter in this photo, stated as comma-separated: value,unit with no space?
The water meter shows 996992.13,m³
